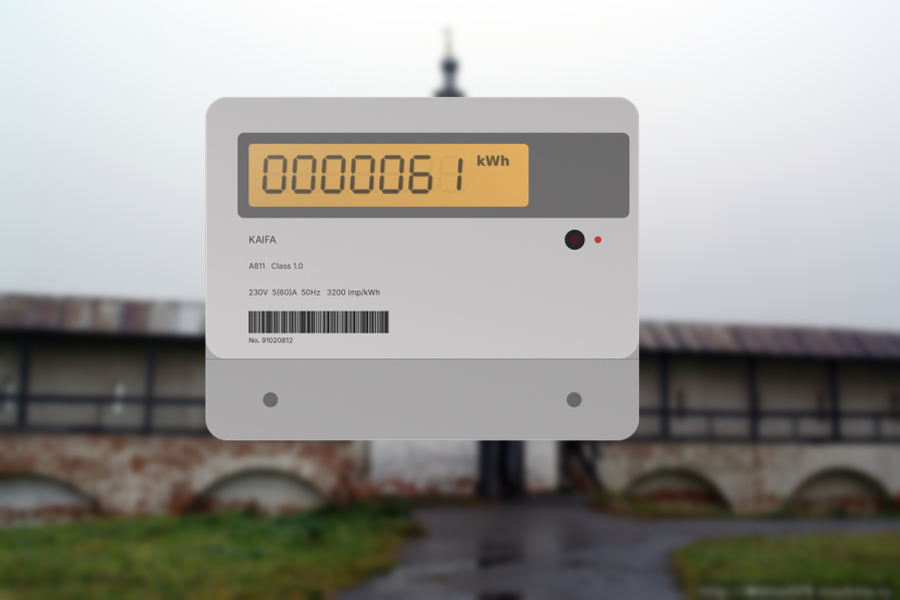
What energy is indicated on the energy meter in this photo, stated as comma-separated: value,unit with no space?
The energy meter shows 61,kWh
